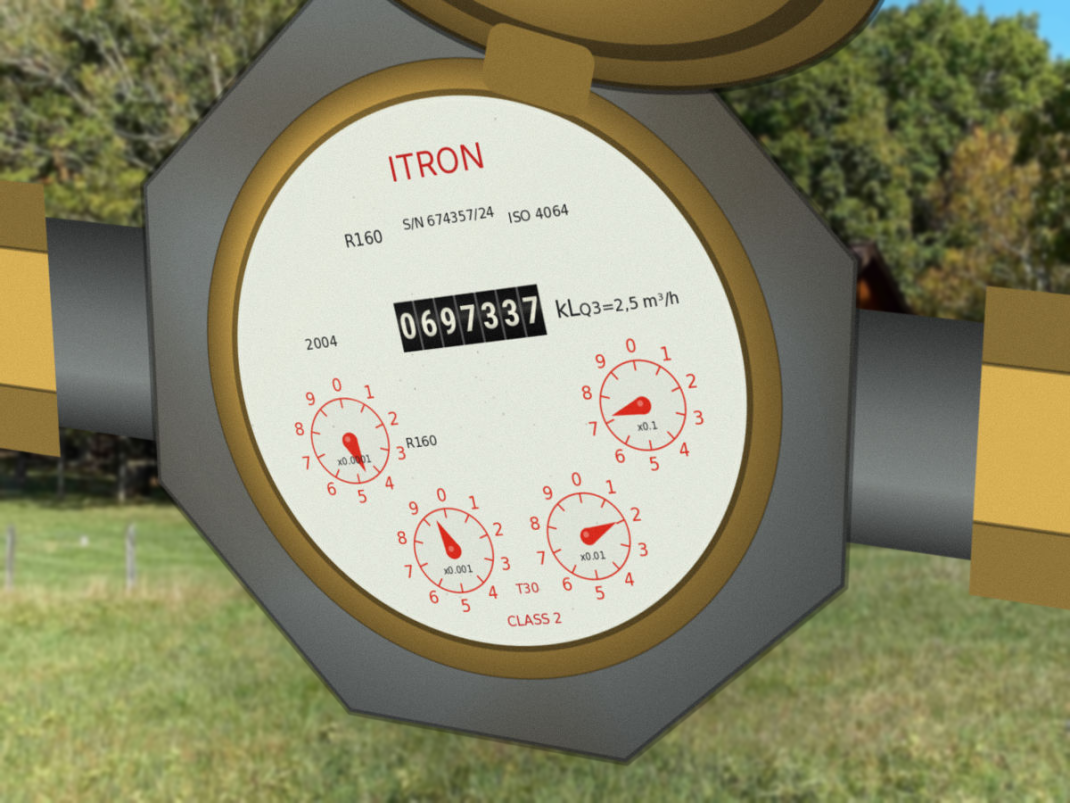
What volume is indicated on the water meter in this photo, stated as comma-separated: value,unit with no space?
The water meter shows 697337.7194,kL
